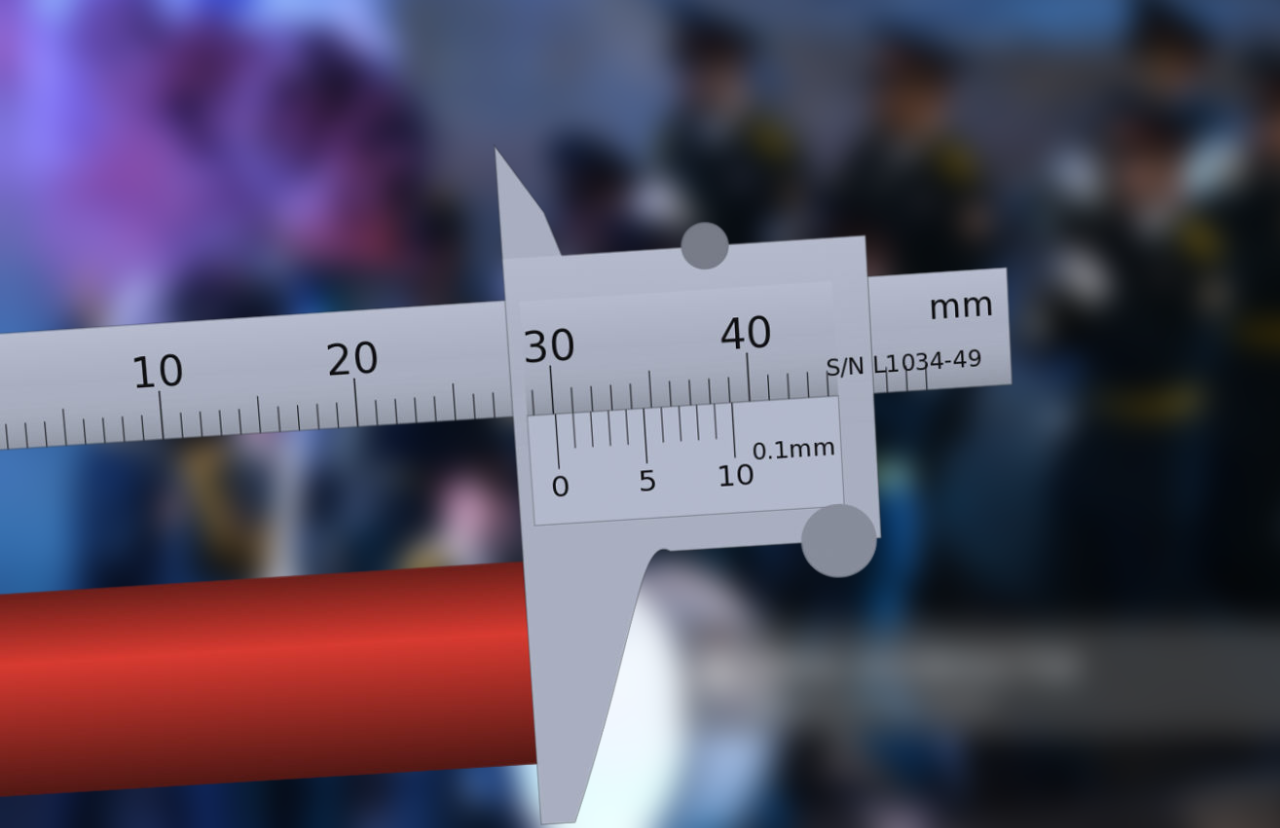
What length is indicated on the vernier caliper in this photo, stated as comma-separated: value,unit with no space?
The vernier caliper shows 30.1,mm
